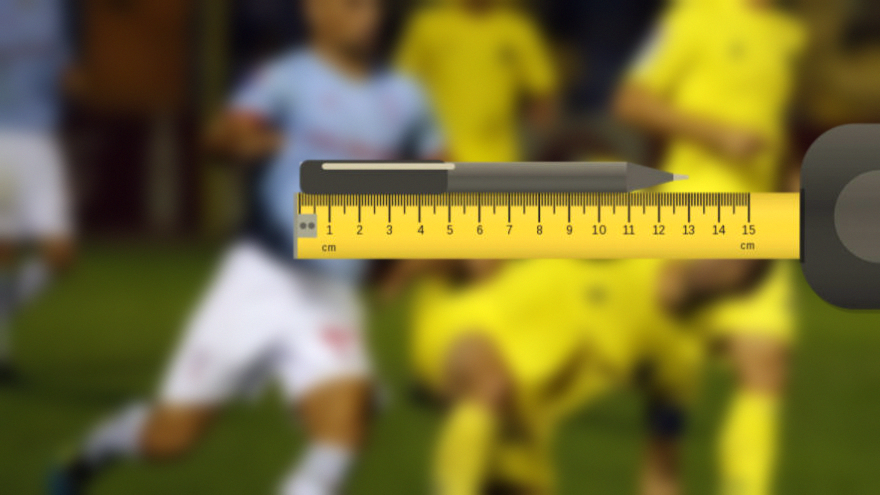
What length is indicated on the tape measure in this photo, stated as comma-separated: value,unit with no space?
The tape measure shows 13,cm
